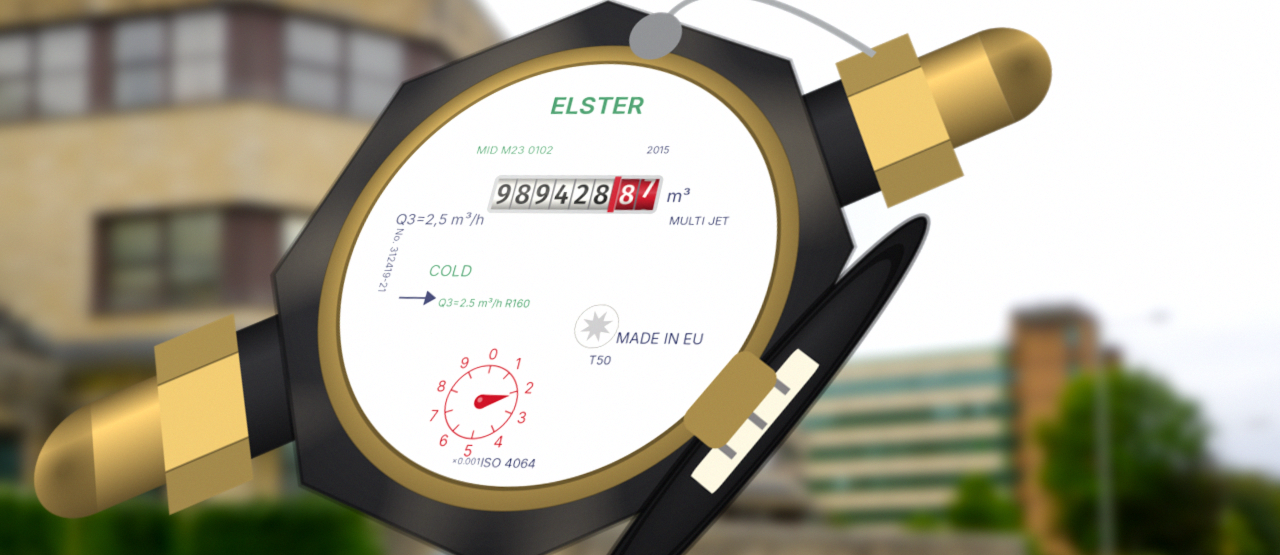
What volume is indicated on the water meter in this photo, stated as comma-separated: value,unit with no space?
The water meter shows 989428.872,m³
